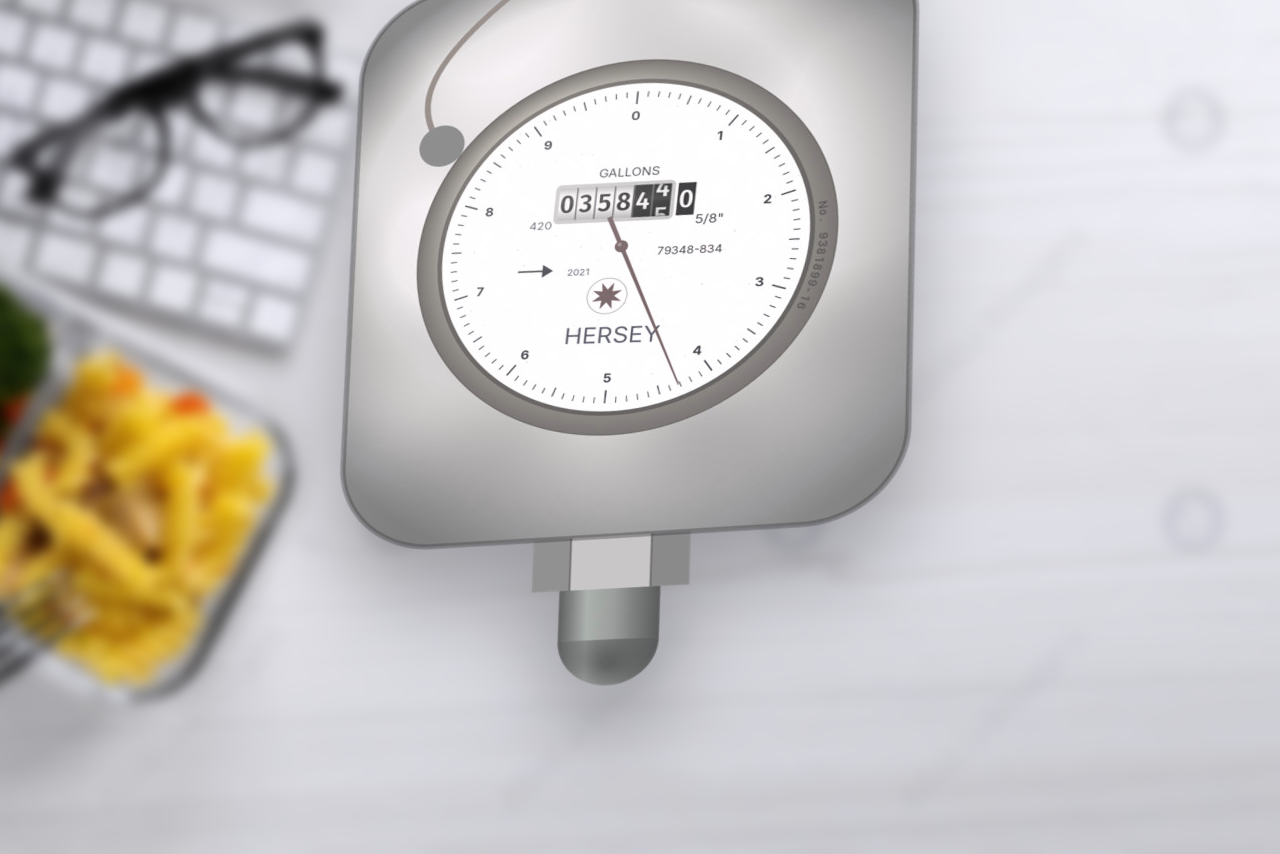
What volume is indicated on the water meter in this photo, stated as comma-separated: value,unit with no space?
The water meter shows 358444.3,gal
